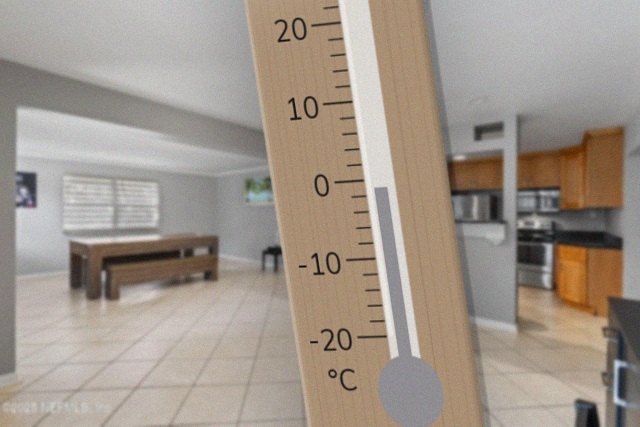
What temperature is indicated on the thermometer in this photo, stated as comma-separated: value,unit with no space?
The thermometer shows -1,°C
